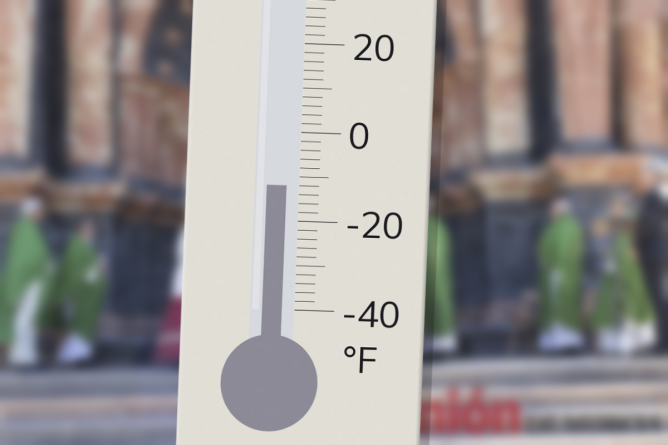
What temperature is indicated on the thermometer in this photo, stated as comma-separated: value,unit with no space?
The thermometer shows -12,°F
